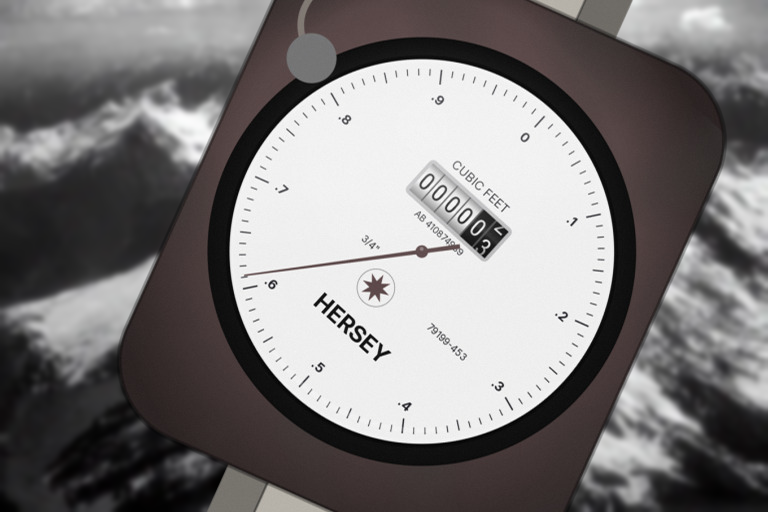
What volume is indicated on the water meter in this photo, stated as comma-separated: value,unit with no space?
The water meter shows 2.61,ft³
